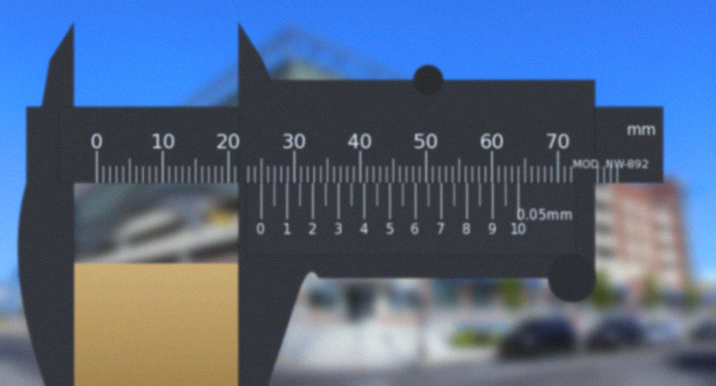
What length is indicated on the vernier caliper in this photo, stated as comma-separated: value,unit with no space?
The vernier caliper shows 25.0,mm
